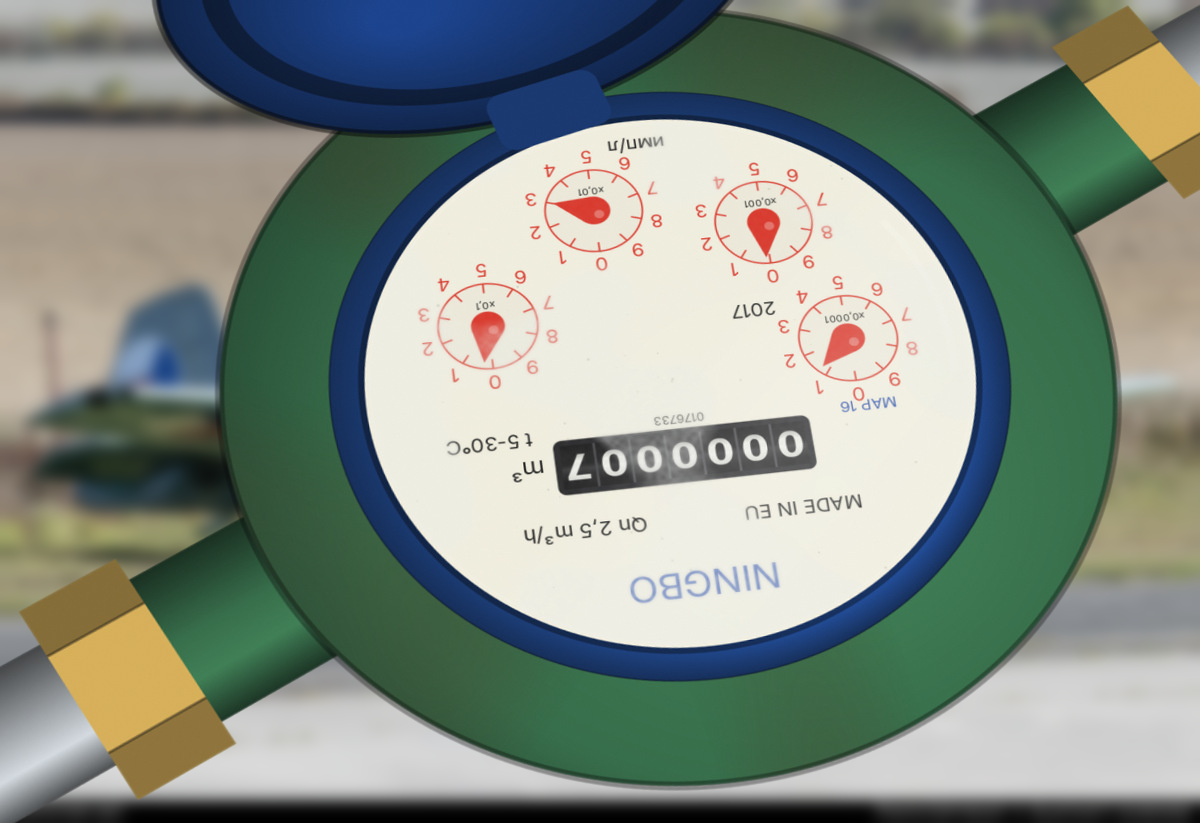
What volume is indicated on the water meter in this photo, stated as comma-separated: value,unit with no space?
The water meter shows 7.0301,m³
